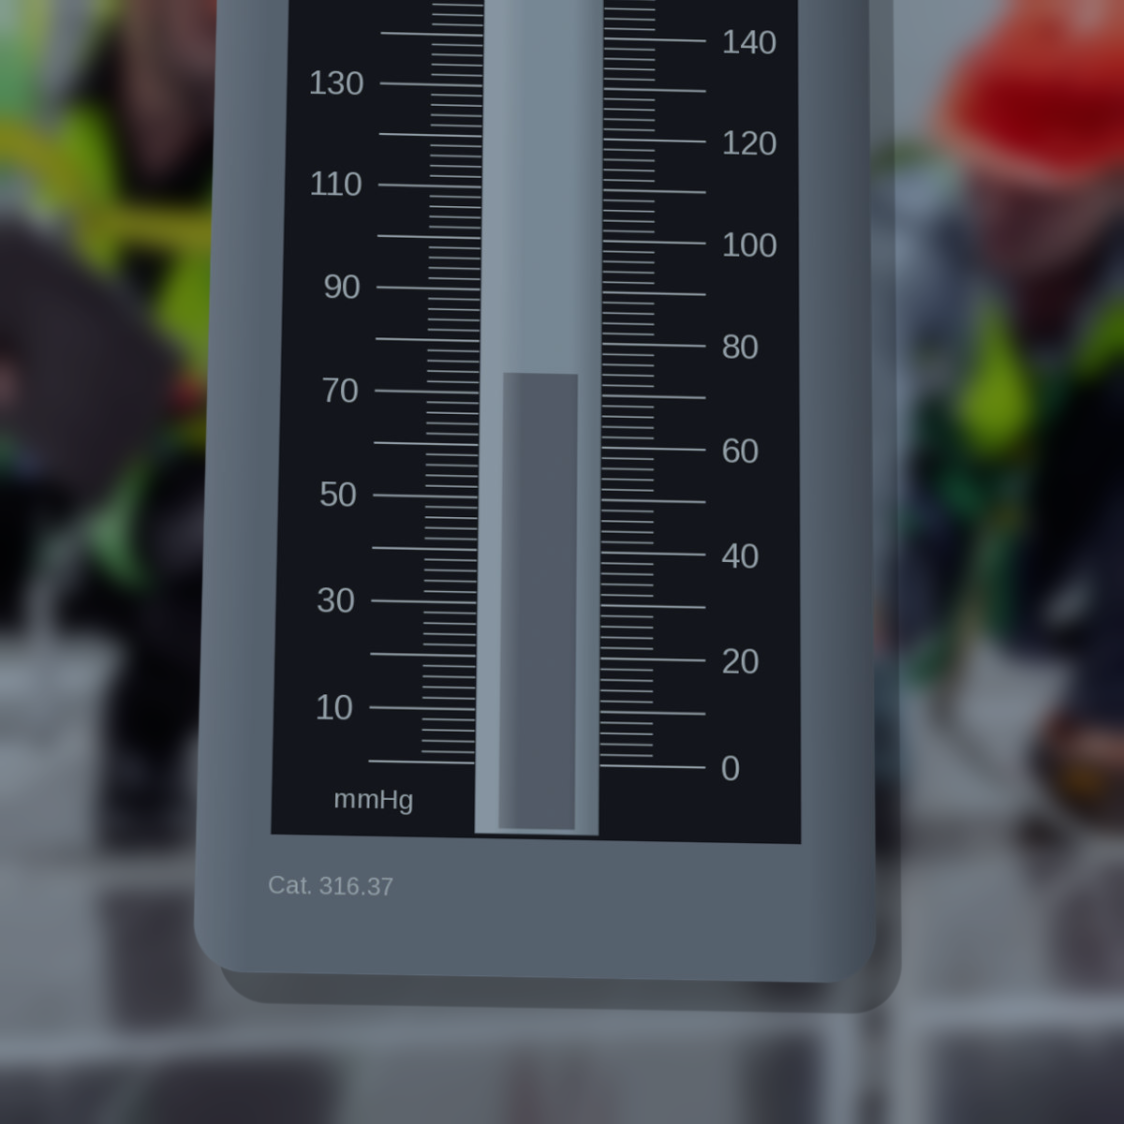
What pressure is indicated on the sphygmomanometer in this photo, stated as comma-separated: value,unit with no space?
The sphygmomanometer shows 74,mmHg
